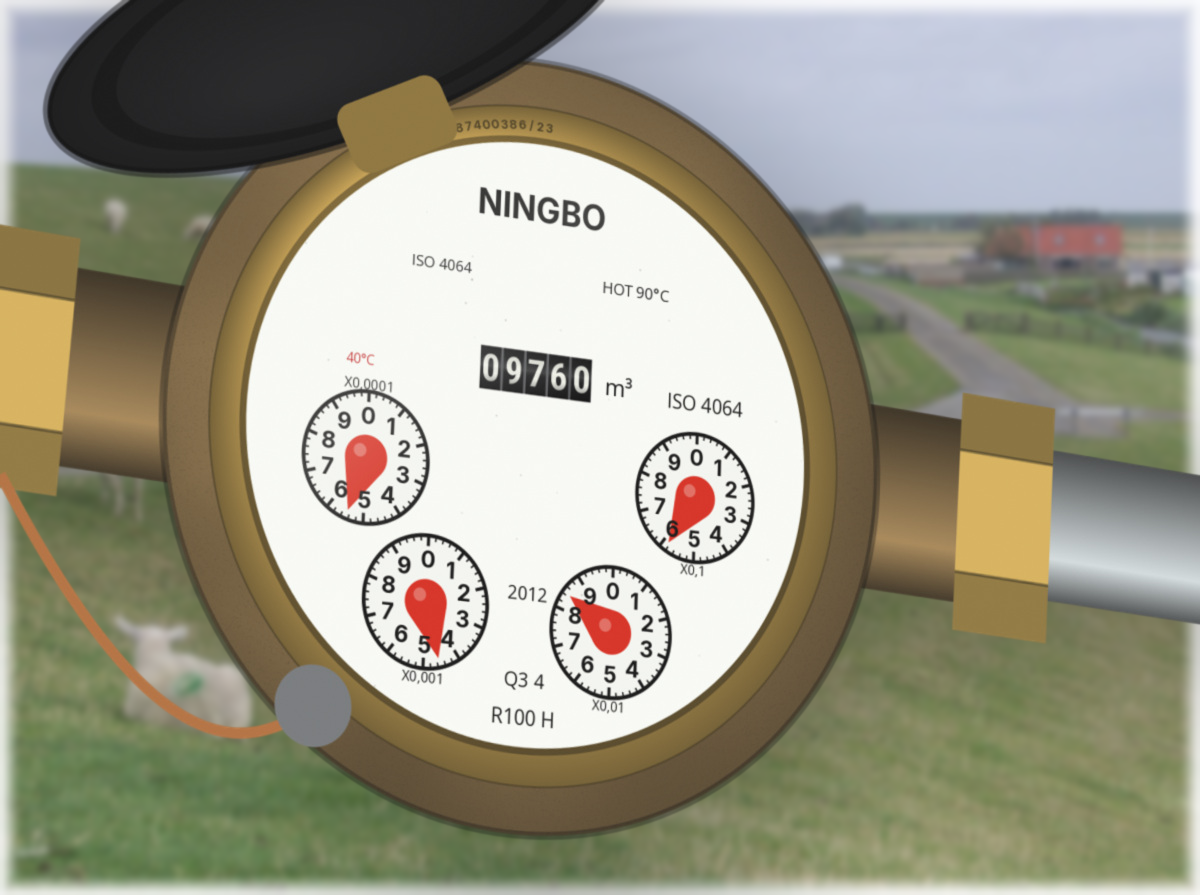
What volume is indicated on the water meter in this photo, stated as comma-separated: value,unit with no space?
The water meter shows 9760.5845,m³
